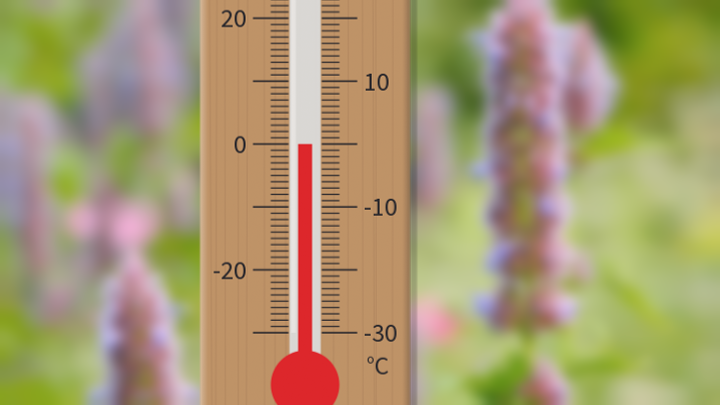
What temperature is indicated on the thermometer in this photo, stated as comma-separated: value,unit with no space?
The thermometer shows 0,°C
